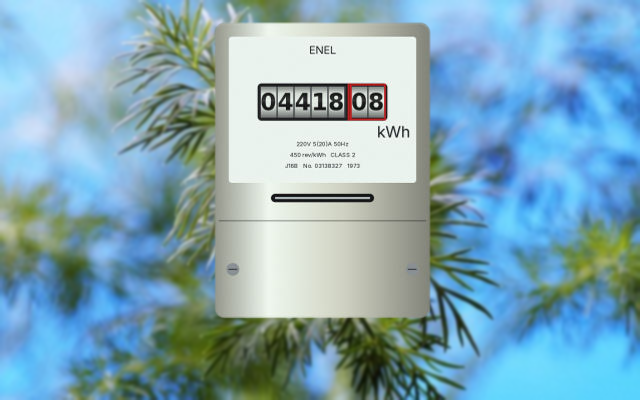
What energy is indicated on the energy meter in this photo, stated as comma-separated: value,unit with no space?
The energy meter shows 4418.08,kWh
